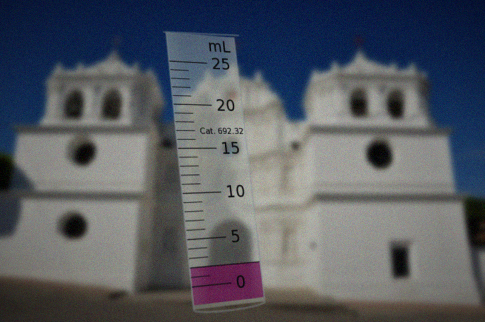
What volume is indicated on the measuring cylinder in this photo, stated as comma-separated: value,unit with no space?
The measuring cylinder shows 2,mL
